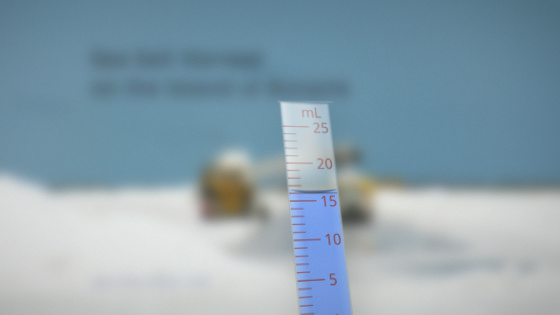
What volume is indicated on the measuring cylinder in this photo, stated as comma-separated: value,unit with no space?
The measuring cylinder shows 16,mL
